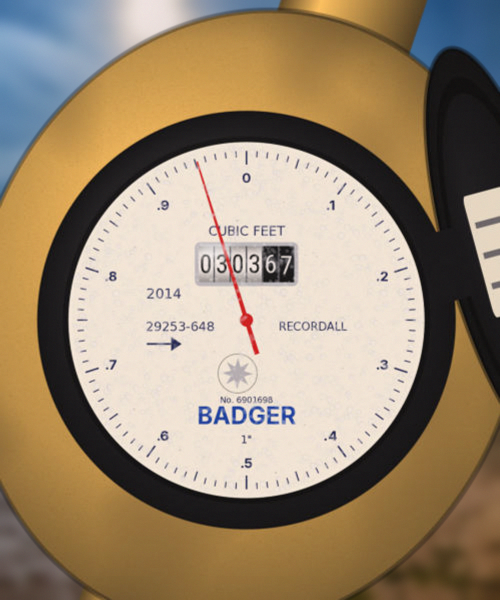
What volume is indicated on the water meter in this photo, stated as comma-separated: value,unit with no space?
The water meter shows 30366.95,ft³
